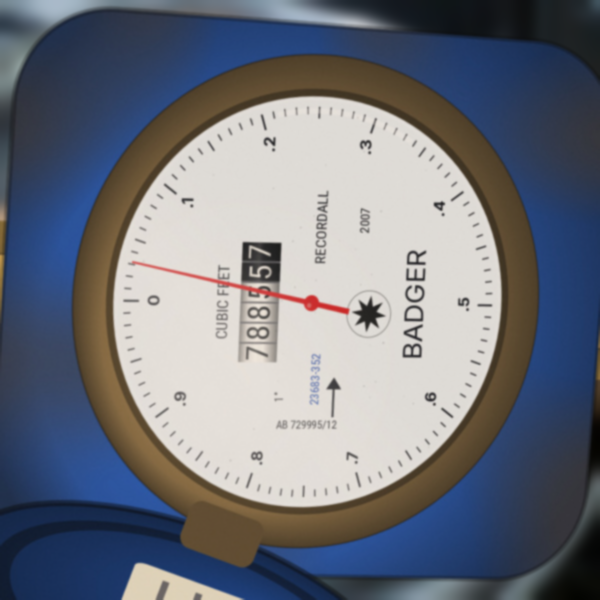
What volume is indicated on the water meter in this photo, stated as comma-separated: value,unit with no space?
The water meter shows 788557.03,ft³
